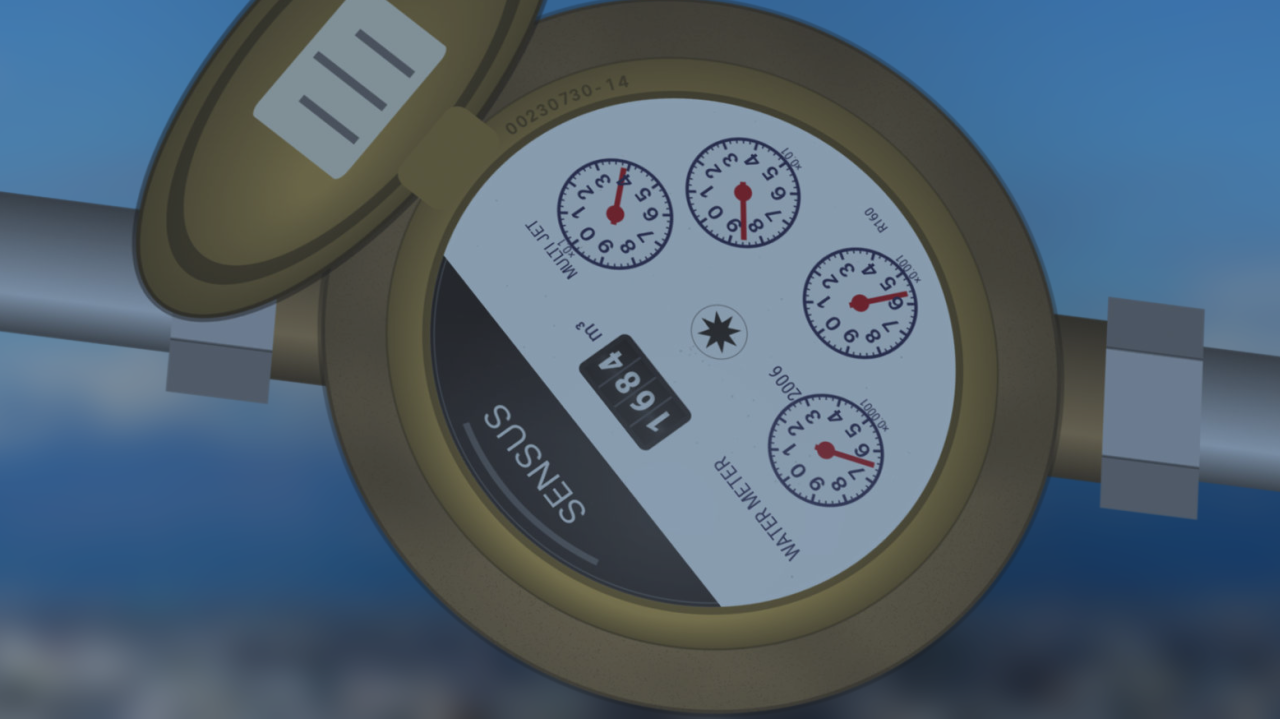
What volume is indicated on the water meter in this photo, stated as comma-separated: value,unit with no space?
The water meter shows 1684.3856,m³
